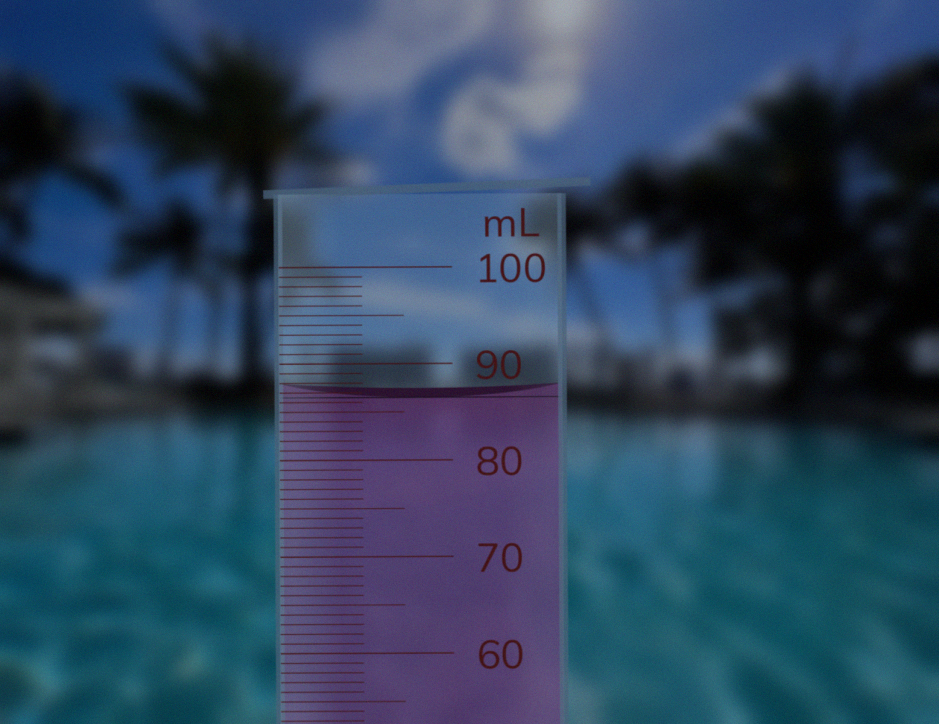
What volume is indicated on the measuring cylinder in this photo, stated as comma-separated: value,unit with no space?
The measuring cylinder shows 86.5,mL
